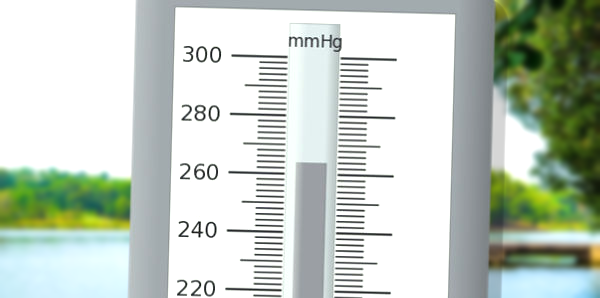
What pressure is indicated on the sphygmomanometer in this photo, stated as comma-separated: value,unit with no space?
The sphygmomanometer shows 264,mmHg
